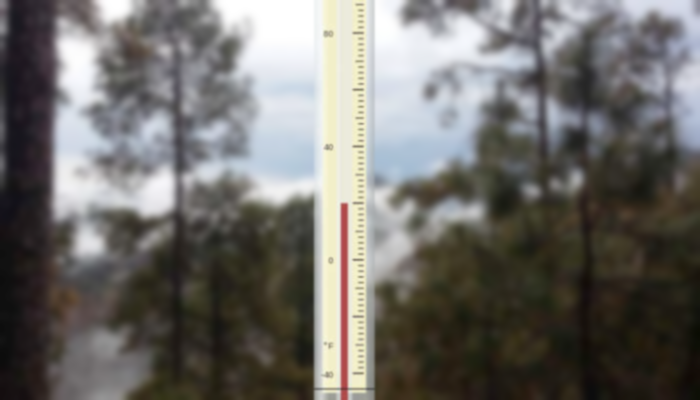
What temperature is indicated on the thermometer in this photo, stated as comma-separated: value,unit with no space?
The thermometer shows 20,°F
